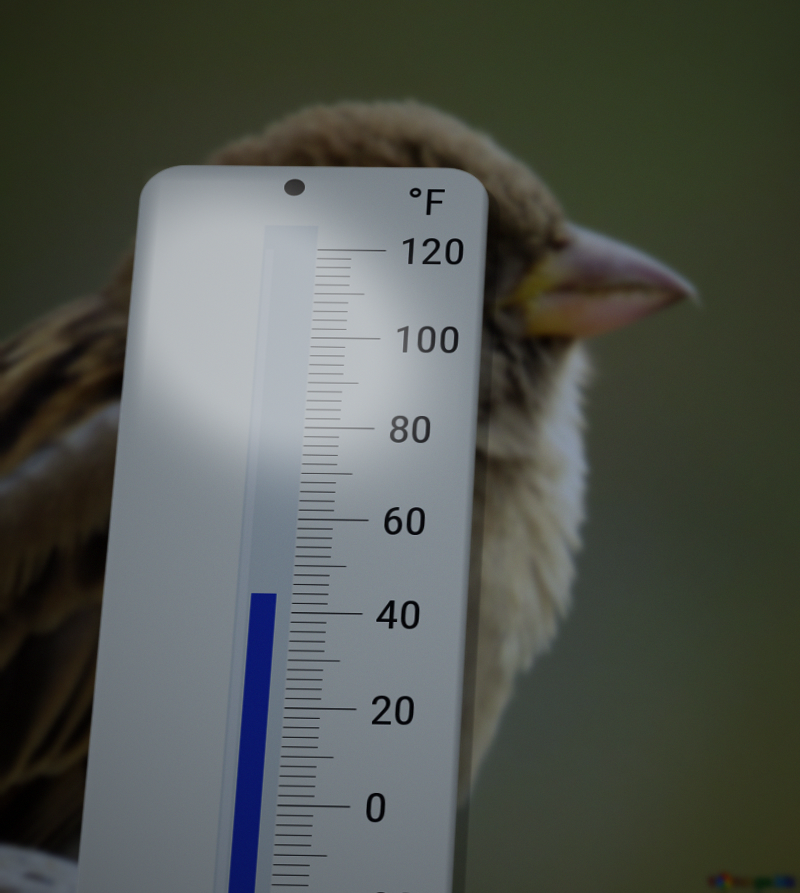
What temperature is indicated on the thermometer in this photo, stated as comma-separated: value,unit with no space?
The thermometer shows 44,°F
